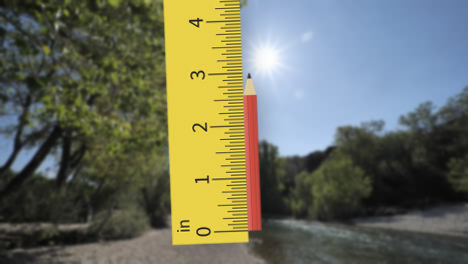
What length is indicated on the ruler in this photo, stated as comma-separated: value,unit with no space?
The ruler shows 3,in
